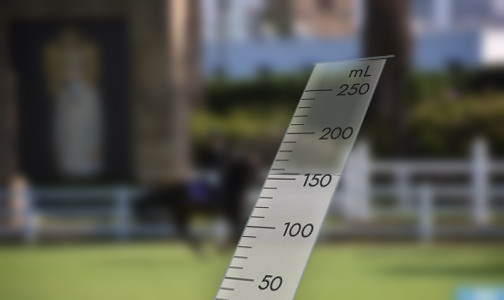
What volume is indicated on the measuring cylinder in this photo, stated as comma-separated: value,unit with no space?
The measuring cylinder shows 155,mL
